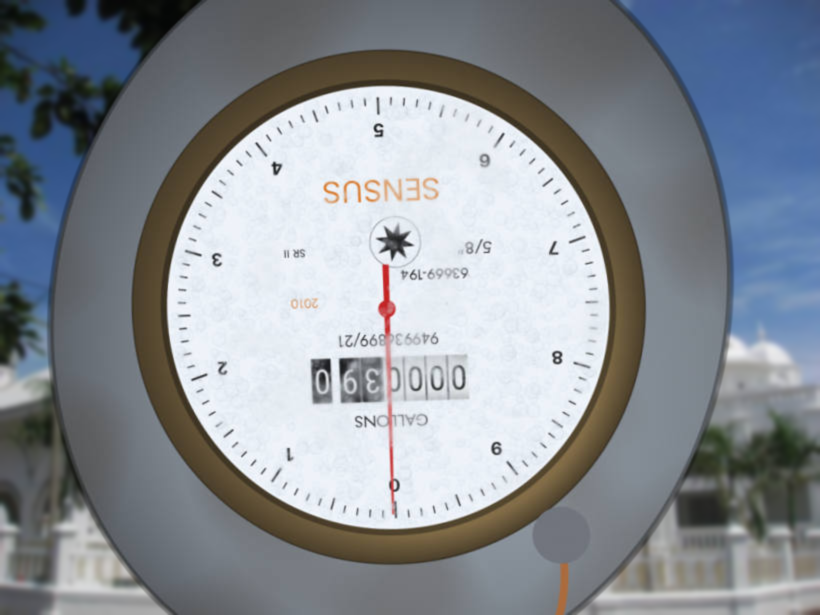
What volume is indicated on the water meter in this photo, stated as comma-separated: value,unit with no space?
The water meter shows 390.0,gal
